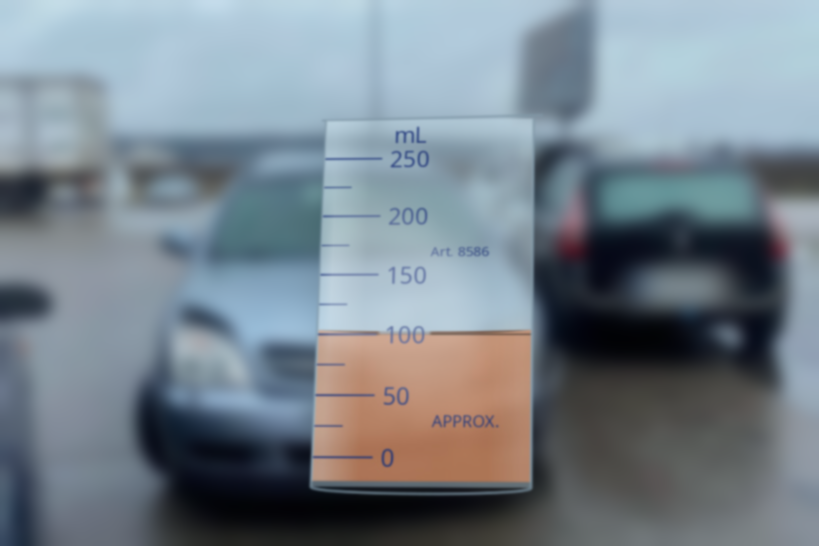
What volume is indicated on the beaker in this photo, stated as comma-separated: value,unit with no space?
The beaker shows 100,mL
